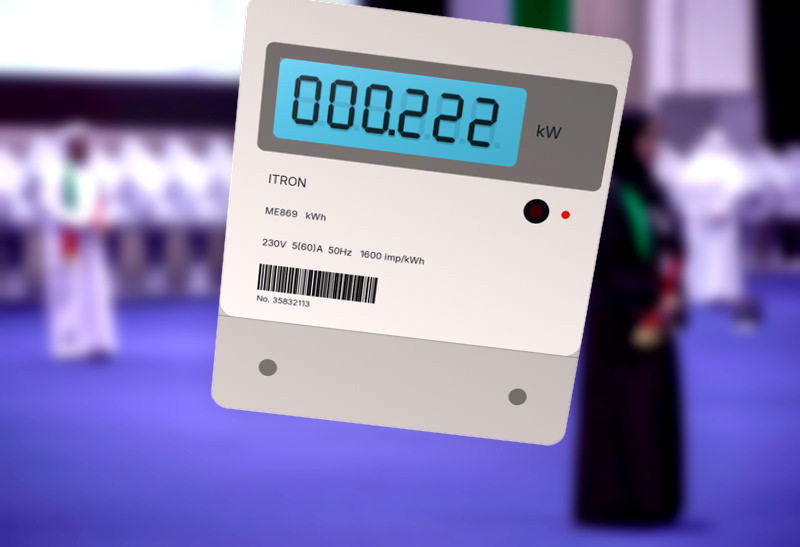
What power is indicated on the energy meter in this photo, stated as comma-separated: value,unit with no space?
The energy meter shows 0.222,kW
